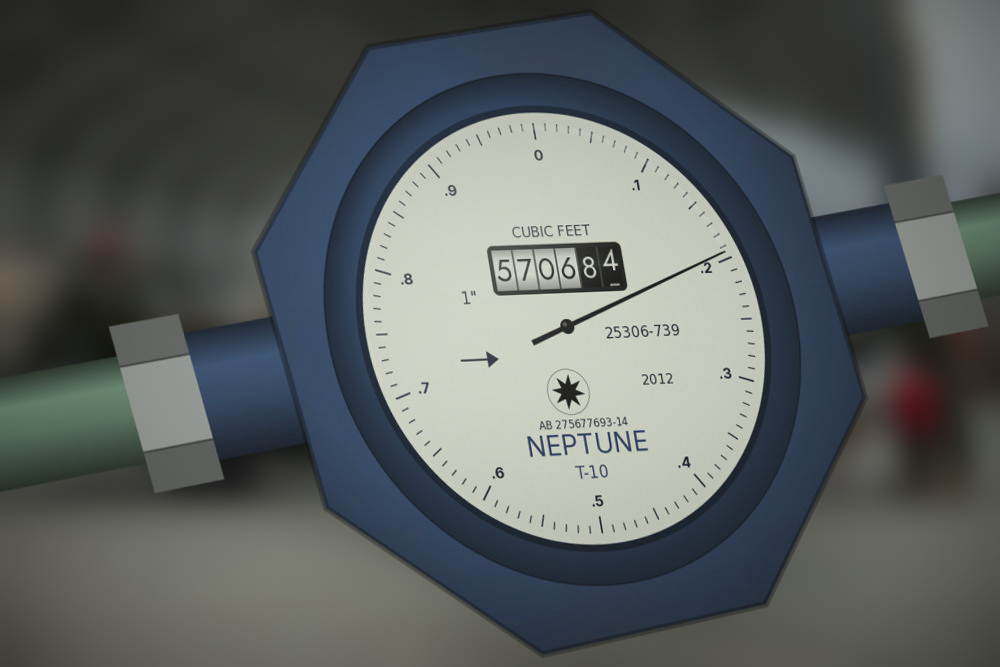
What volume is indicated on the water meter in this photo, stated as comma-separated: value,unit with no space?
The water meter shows 570684.19,ft³
